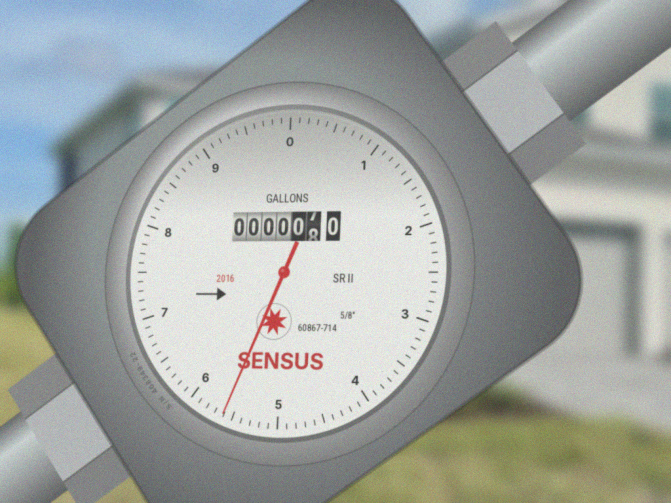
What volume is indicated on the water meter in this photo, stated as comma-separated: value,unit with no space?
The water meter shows 75.6,gal
